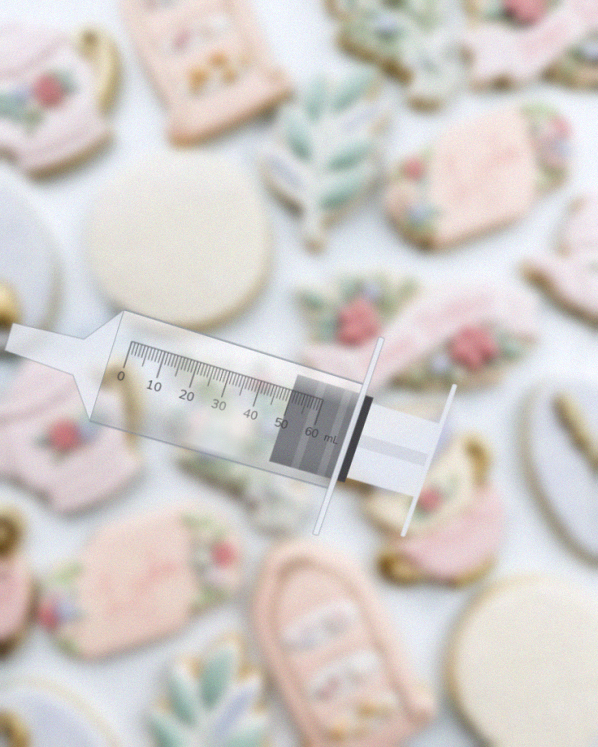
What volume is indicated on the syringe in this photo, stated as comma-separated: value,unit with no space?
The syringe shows 50,mL
